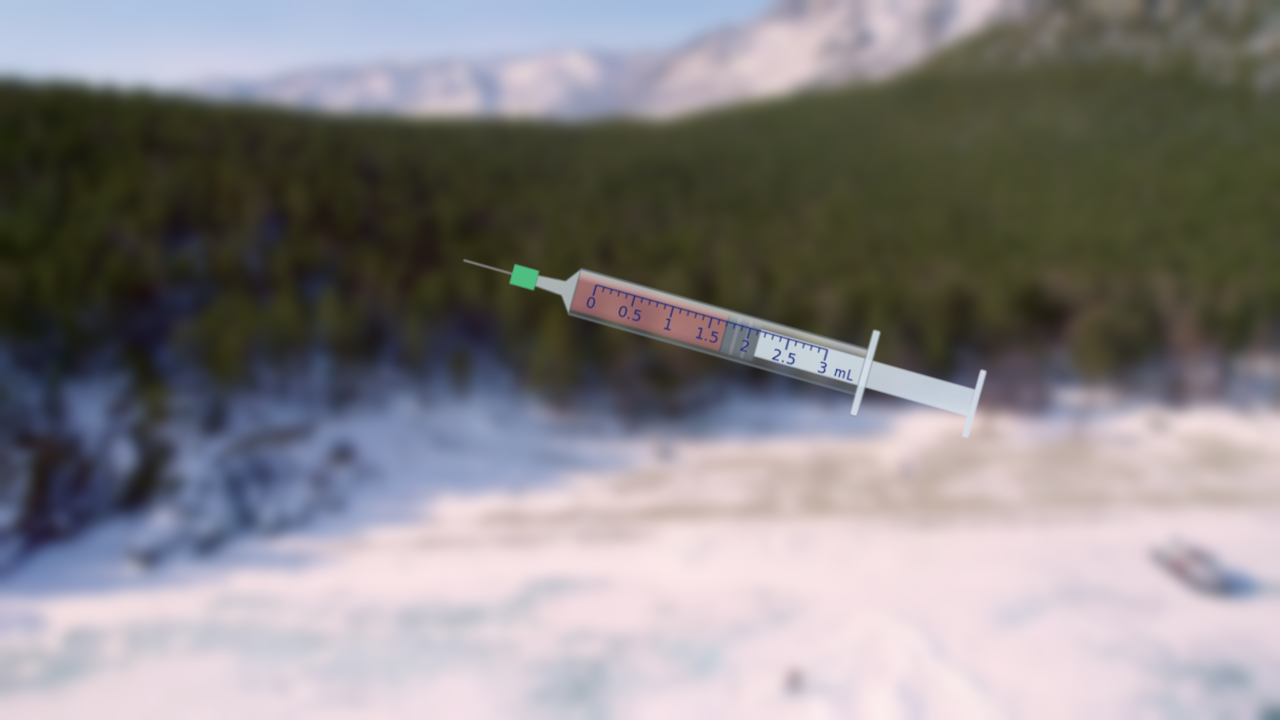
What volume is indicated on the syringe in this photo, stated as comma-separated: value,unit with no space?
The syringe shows 1.7,mL
